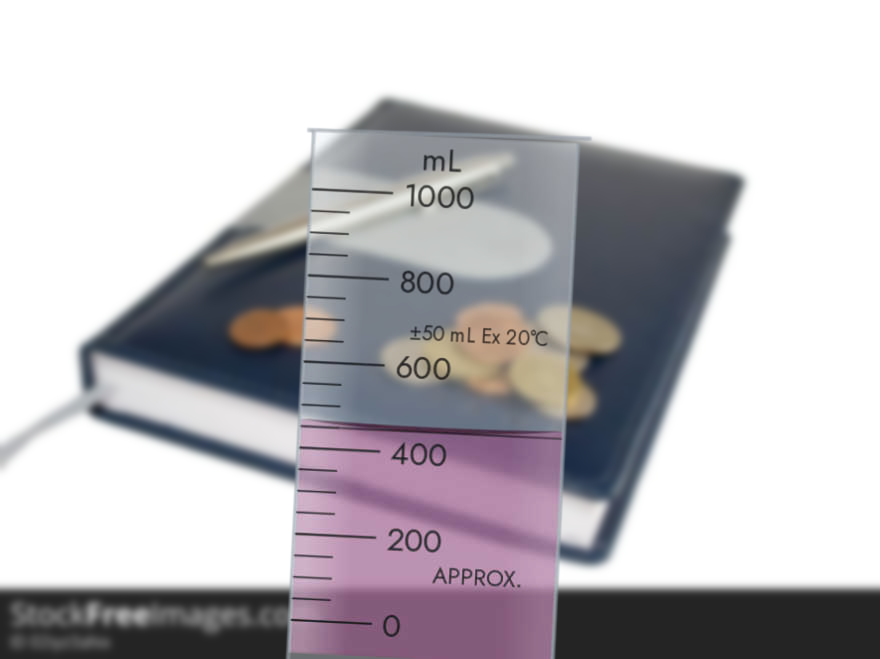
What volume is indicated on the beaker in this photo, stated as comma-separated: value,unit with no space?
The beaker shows 450,mL
